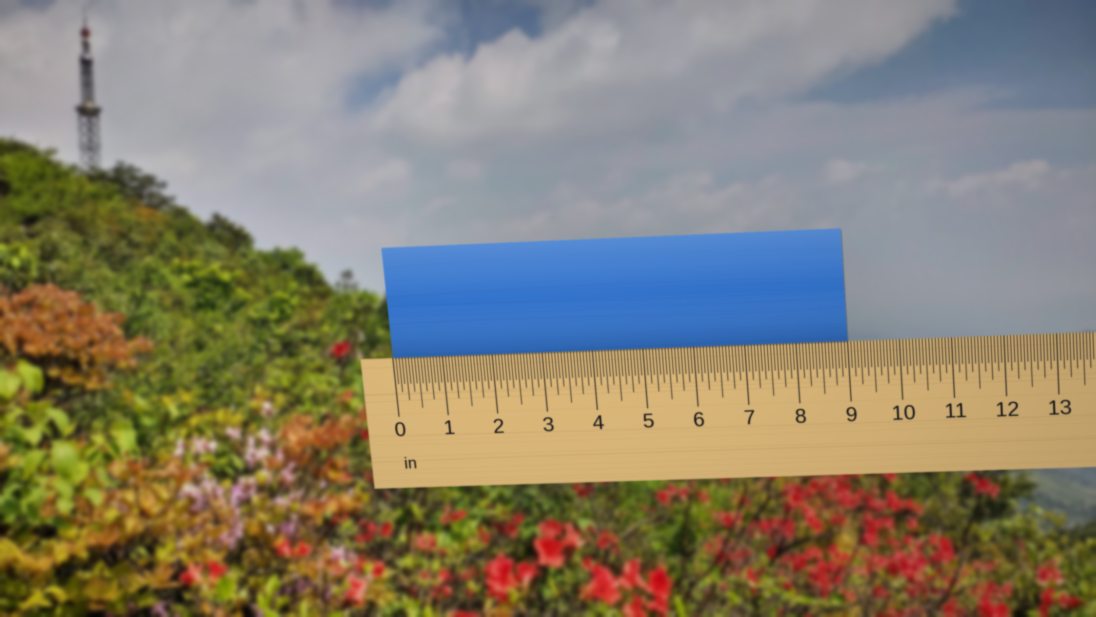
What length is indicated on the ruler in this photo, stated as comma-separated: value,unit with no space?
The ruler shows 9,in
